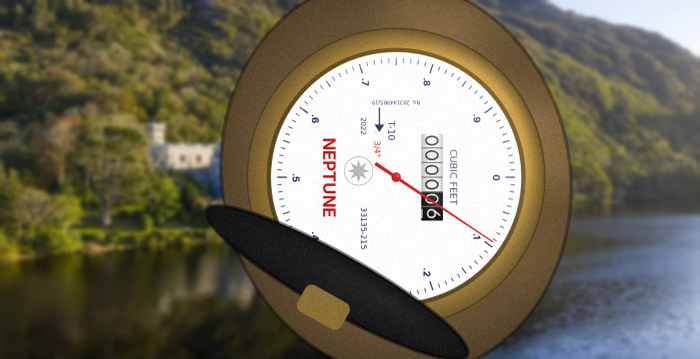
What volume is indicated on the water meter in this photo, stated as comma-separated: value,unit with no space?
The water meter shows 6.09,ft³
